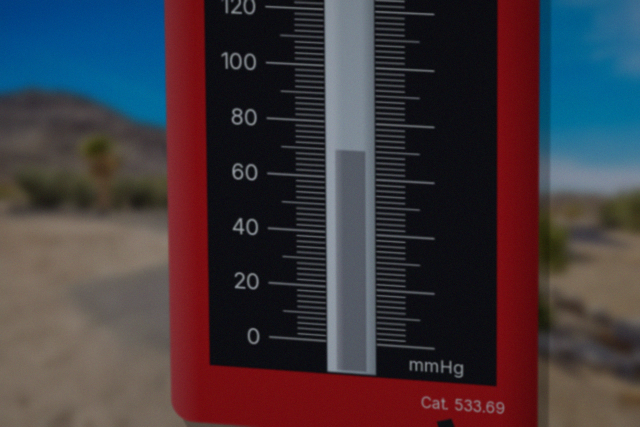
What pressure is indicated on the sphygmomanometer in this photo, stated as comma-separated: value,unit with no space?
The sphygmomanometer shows 70,mmHg
